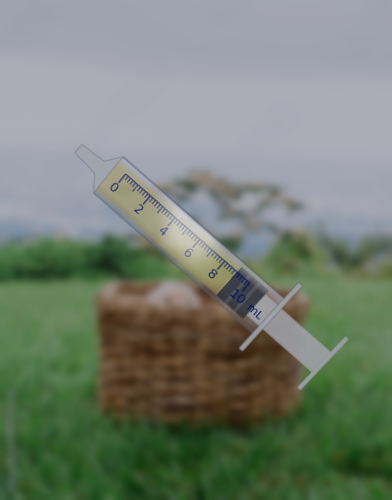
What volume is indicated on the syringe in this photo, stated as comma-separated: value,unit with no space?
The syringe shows 9,mL
